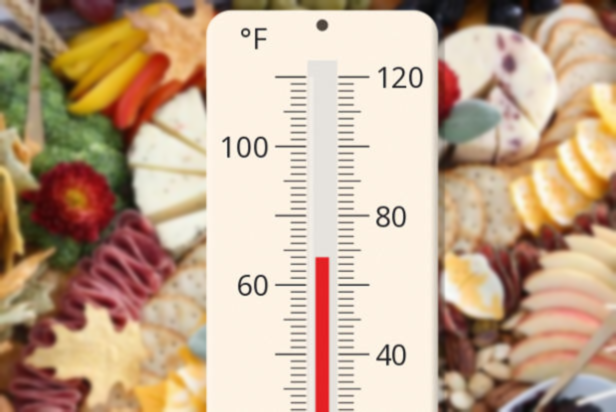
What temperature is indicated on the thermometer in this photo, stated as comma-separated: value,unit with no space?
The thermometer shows 68,°F
